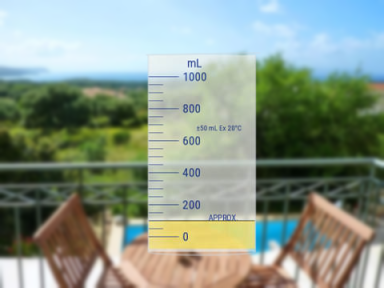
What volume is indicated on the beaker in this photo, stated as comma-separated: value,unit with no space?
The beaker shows 100,mL
